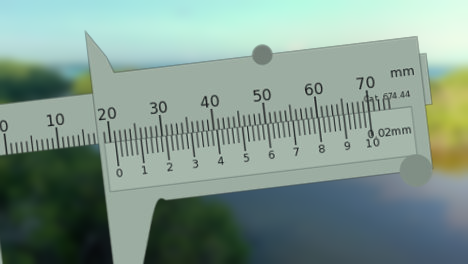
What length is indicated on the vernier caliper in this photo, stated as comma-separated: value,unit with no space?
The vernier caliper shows 21.0,mm
